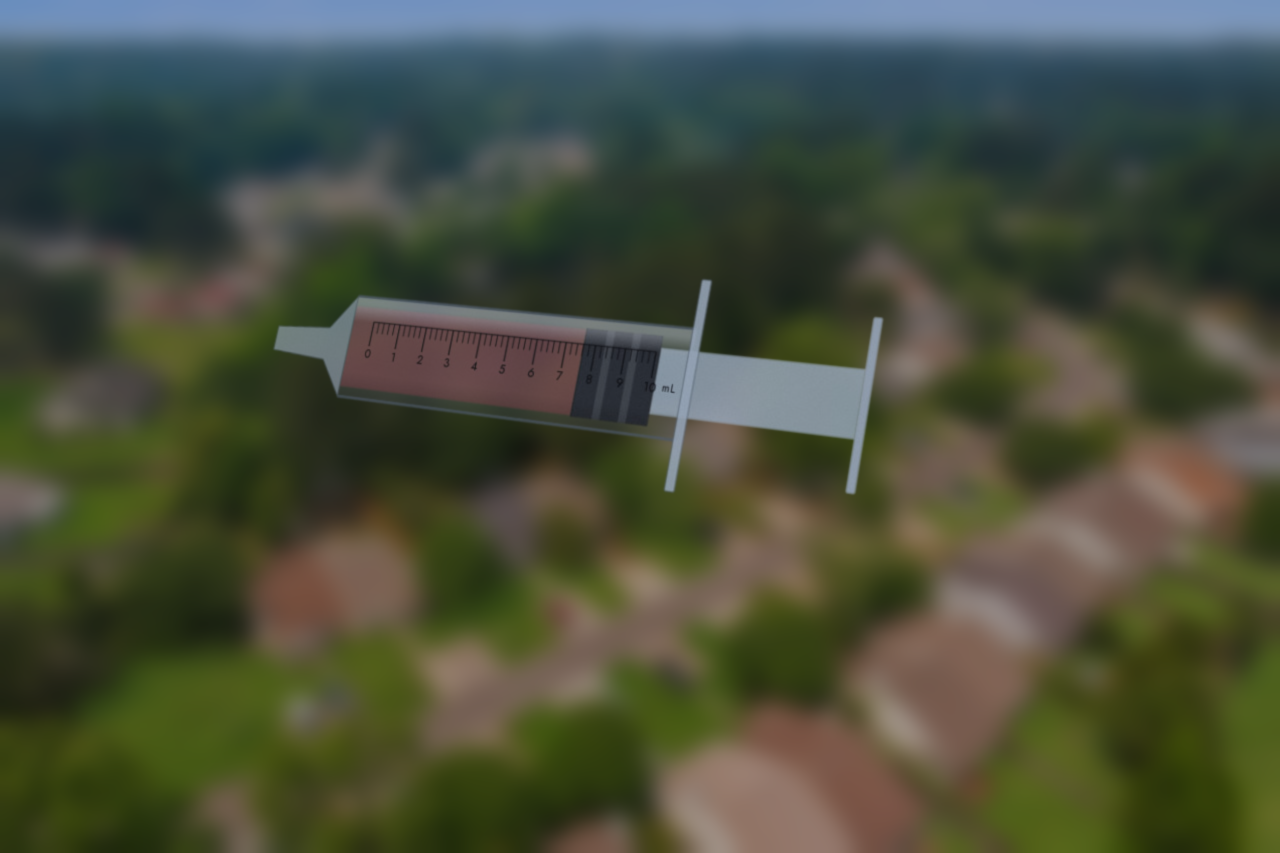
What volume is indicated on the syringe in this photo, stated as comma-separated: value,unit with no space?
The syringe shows 7.6,mL
